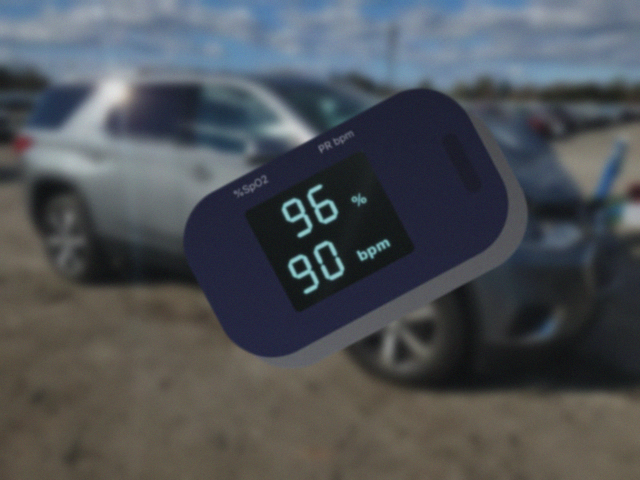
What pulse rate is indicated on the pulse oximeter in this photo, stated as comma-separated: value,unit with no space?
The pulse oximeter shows 90,bpm
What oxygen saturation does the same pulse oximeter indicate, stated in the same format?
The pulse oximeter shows 96,%
